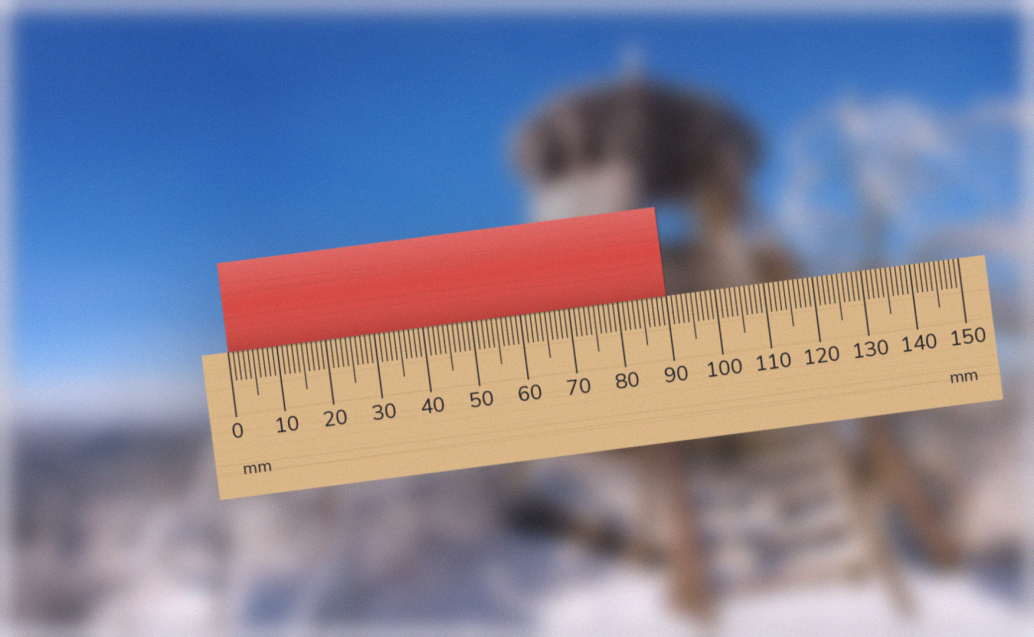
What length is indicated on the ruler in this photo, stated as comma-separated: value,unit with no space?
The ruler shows 90,mm
